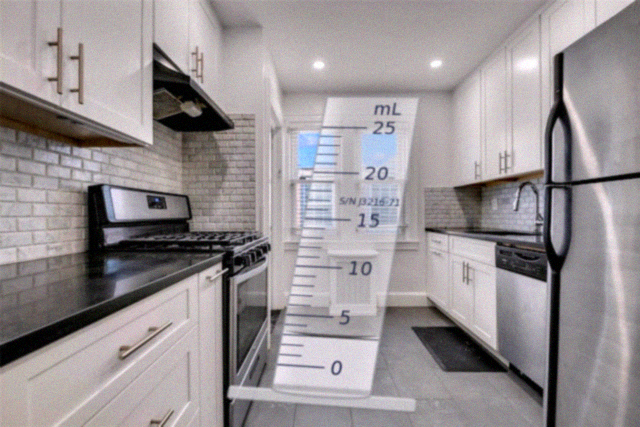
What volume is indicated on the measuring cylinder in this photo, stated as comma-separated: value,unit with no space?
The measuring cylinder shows 3,mL
